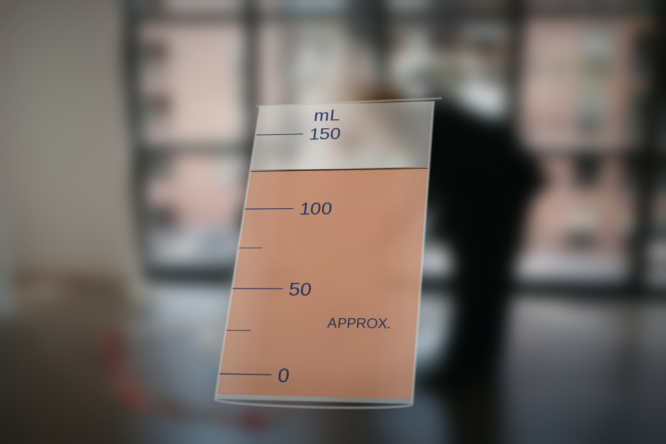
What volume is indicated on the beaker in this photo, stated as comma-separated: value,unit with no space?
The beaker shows 125,mL
